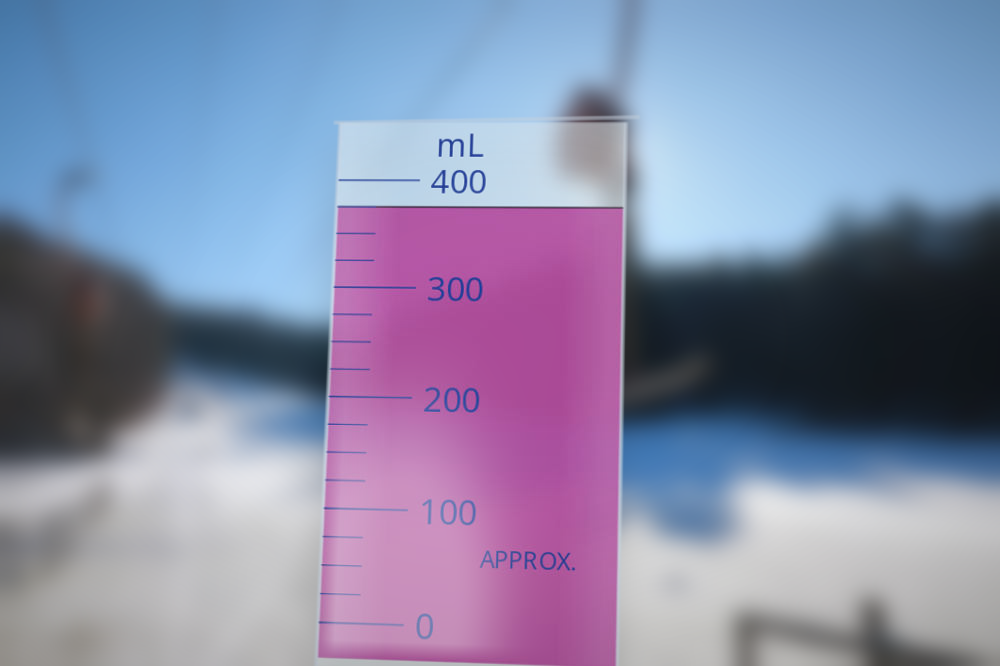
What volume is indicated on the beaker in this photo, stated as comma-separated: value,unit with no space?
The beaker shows 375,mL
